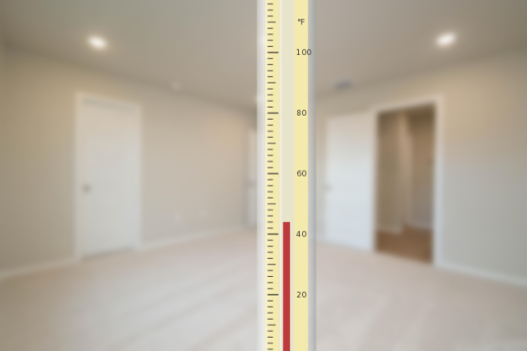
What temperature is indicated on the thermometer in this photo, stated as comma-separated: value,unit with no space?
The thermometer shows 44,°F
